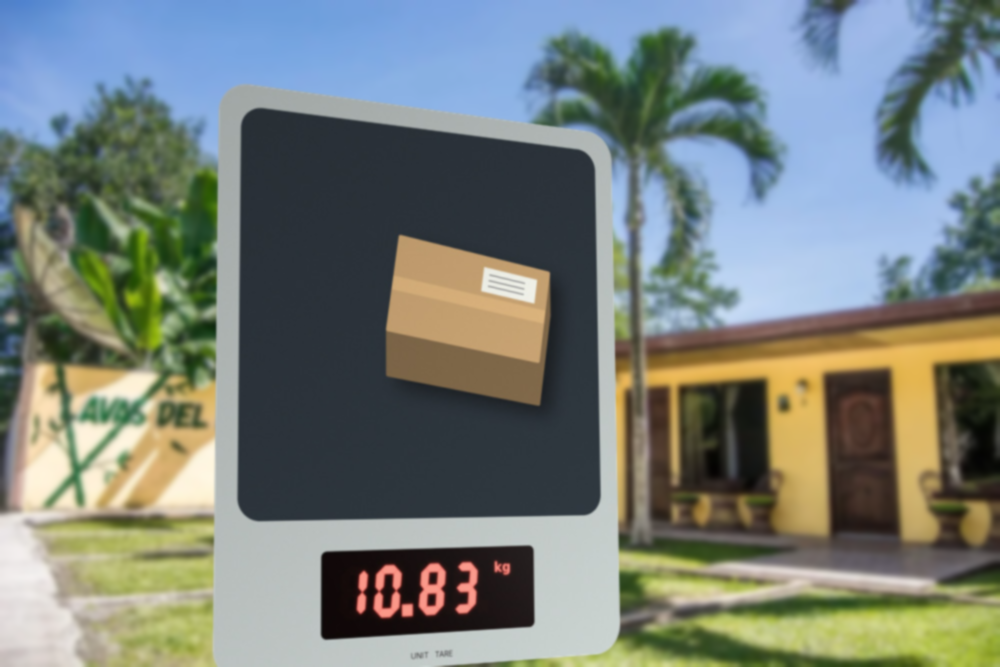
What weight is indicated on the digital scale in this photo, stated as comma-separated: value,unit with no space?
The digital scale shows 10.83,kg
